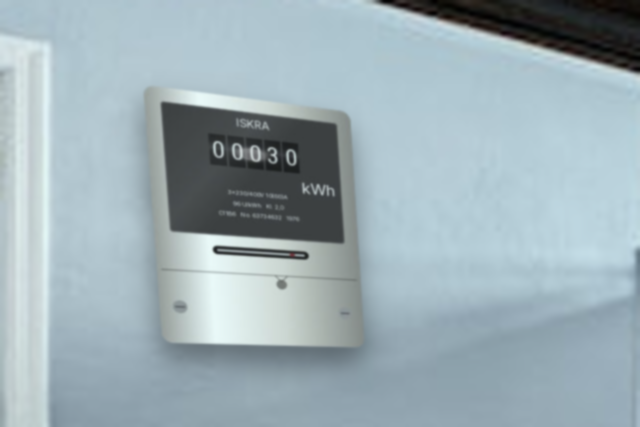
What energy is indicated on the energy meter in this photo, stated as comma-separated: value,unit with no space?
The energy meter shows 30,kWh
